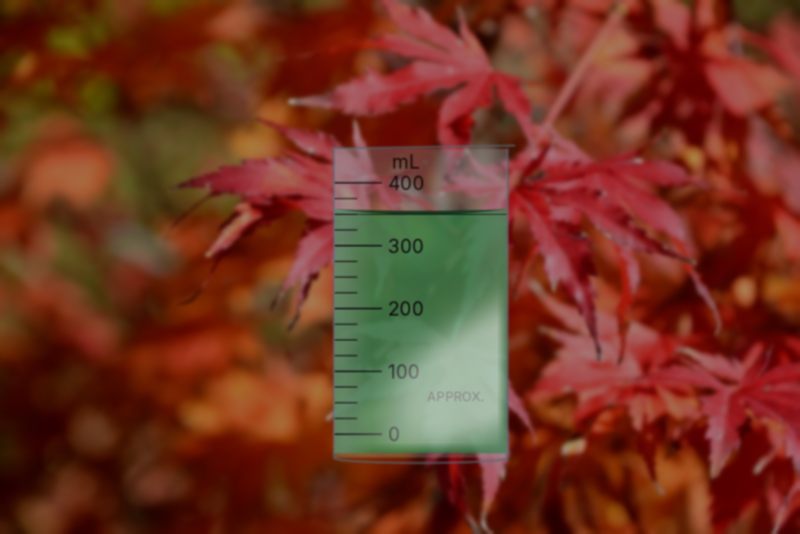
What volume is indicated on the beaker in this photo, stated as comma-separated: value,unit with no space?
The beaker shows 350,mL
